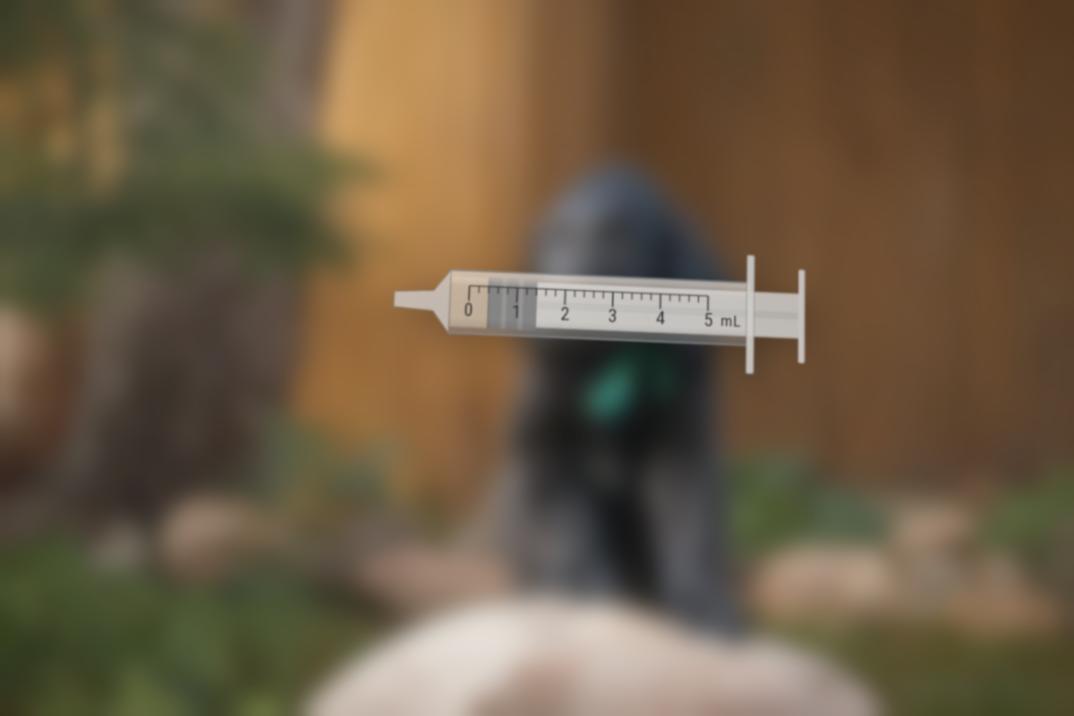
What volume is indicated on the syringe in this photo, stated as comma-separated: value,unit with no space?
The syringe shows 0.4,mL
